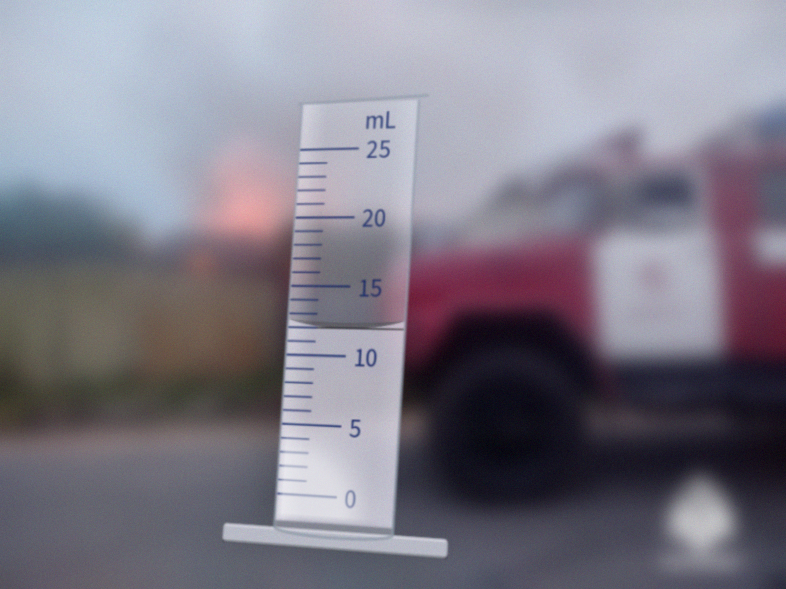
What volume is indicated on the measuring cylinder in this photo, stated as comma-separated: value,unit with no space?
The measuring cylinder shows 12,mL
